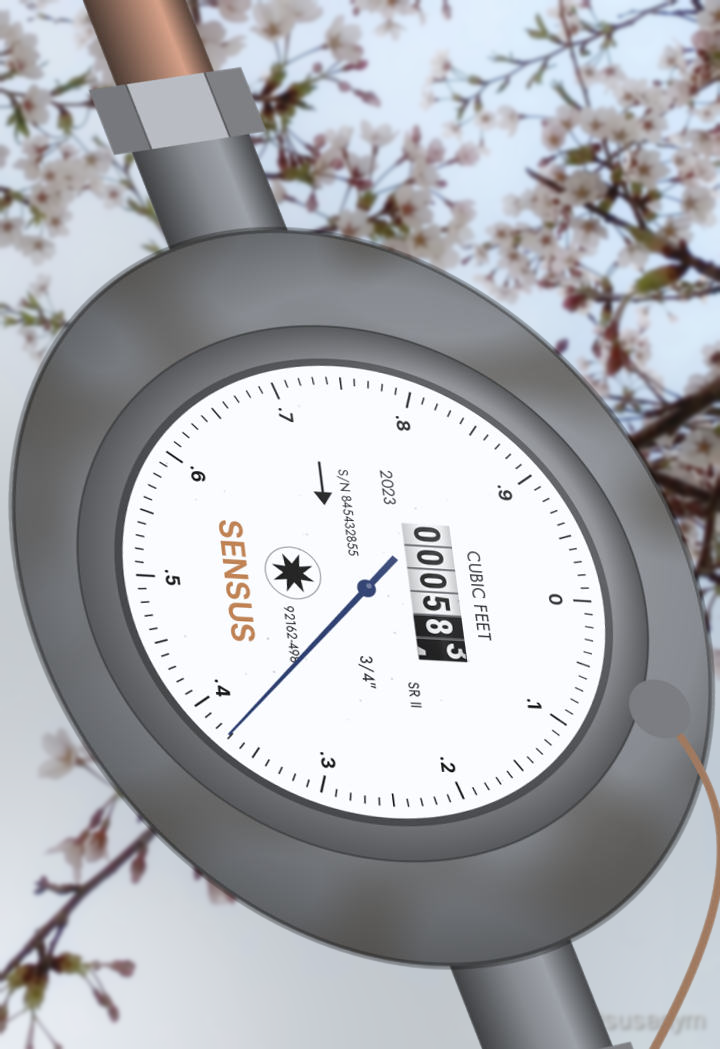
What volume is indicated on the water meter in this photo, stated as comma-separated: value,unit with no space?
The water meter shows 583.37,ft³
